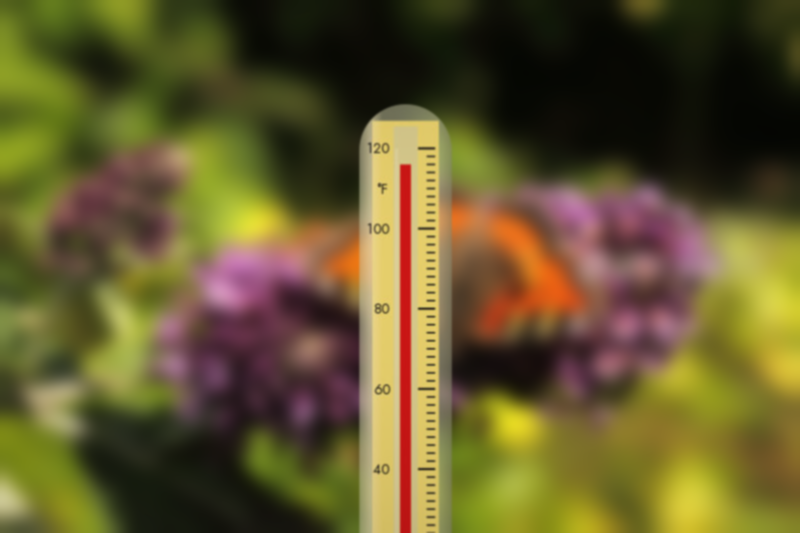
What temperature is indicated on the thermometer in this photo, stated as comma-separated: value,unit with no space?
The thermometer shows 116,°F
